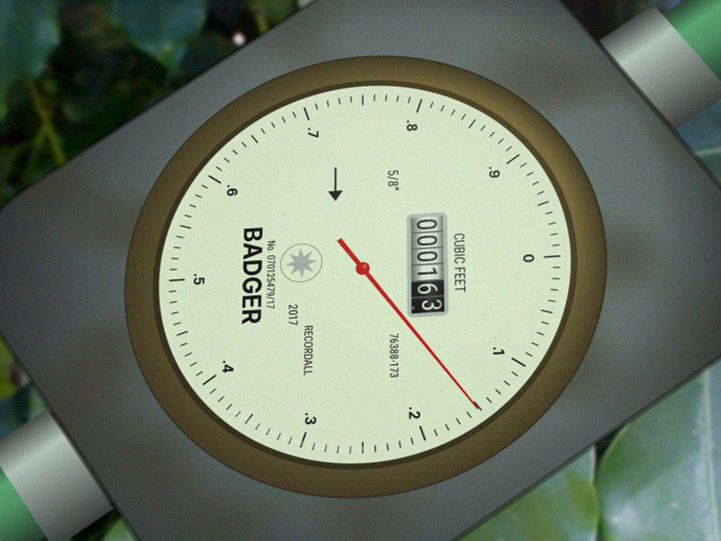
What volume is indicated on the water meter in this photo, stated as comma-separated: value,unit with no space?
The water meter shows 163.15,ft³
